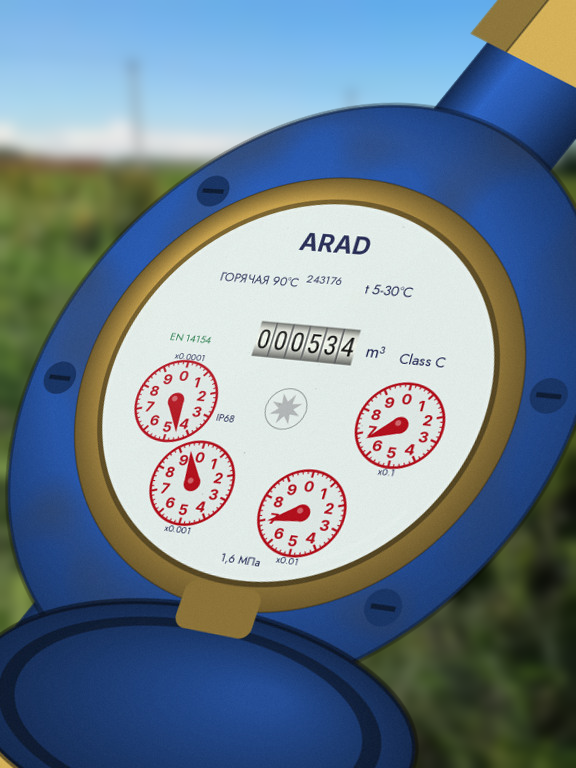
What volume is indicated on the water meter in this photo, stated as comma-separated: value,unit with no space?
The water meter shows 534.6694,m³
